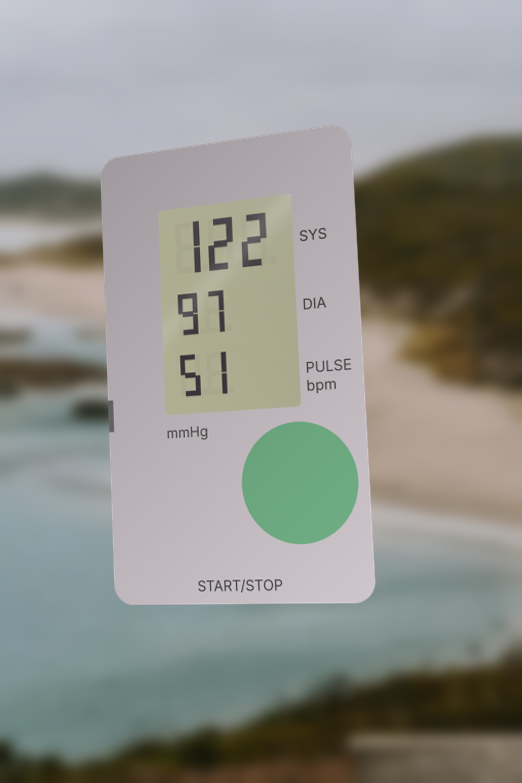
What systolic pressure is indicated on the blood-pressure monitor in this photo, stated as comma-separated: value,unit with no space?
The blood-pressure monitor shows 122,mmHg
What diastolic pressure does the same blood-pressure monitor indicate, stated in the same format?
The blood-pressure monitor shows 97,mmHg
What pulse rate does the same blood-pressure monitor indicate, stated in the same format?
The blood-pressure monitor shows 51,bpm
